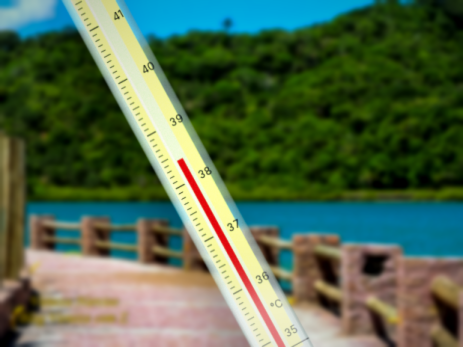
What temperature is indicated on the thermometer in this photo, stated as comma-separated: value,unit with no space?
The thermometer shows 38.4,°C
